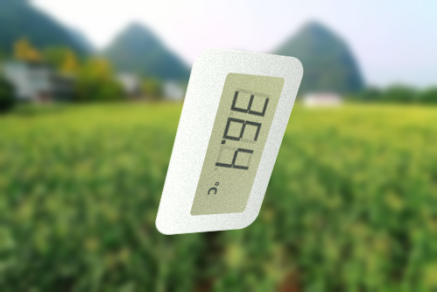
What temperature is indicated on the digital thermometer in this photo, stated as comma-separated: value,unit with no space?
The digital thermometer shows 36.4,°C
